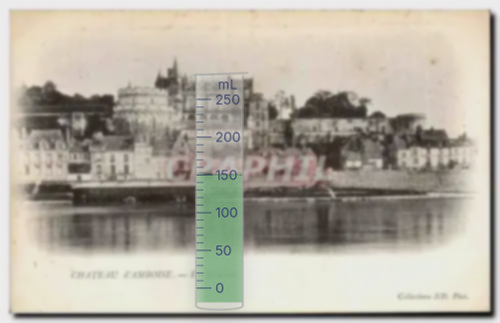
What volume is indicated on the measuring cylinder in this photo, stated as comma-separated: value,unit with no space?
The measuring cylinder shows 150,mL
